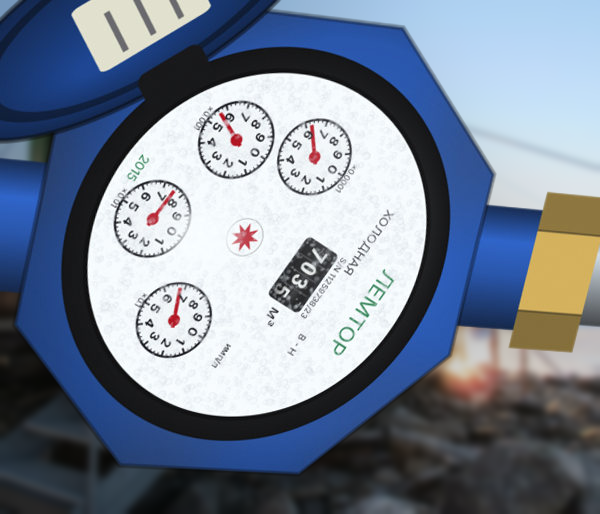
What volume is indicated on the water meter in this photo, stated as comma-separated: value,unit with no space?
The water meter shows 7034.6756,m³
